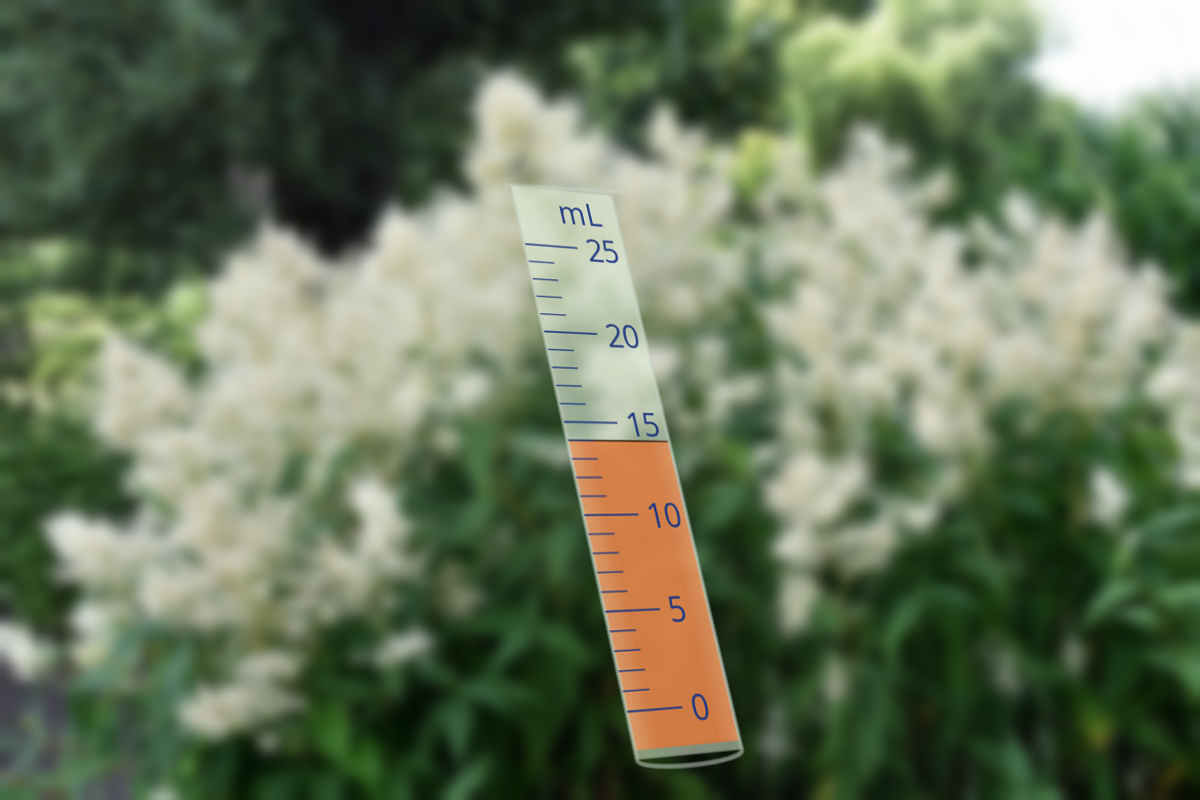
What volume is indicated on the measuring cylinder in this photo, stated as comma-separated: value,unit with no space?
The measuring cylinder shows 14,mL
